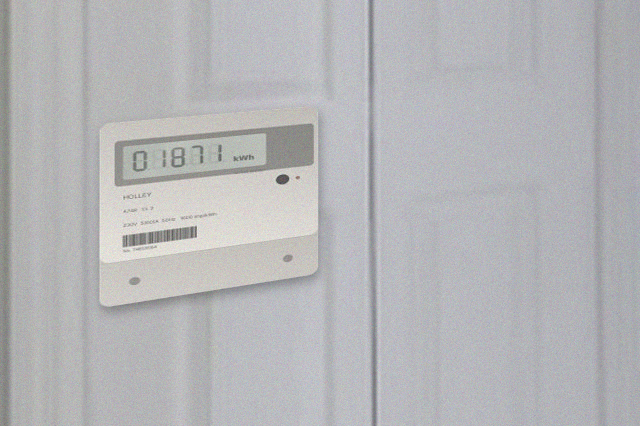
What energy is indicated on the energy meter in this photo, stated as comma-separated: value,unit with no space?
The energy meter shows 1871,kWh
